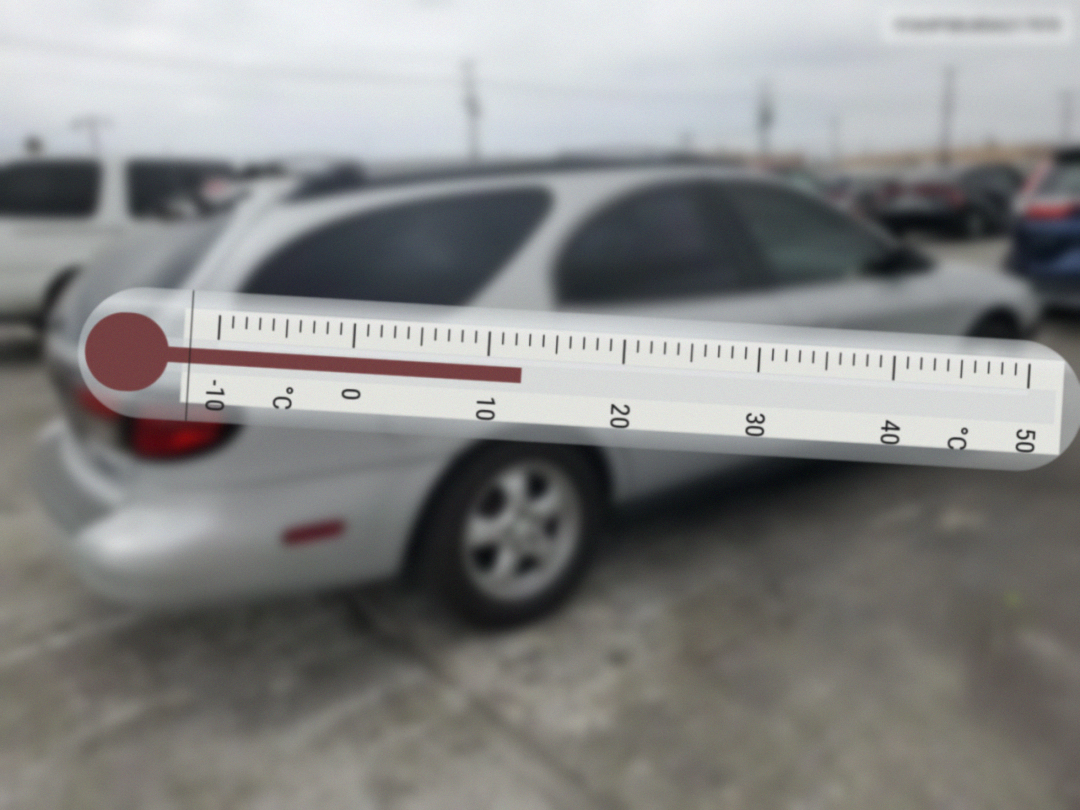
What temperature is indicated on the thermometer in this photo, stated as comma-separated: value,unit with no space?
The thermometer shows 12.5,°C
